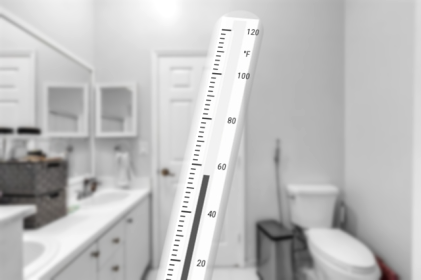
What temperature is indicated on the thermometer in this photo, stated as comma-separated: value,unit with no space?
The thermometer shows 56,°F
